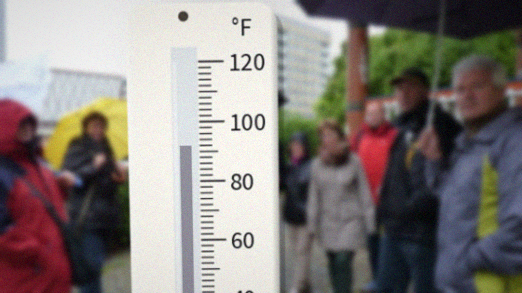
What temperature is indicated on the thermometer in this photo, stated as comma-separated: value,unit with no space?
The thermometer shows 92,°F
